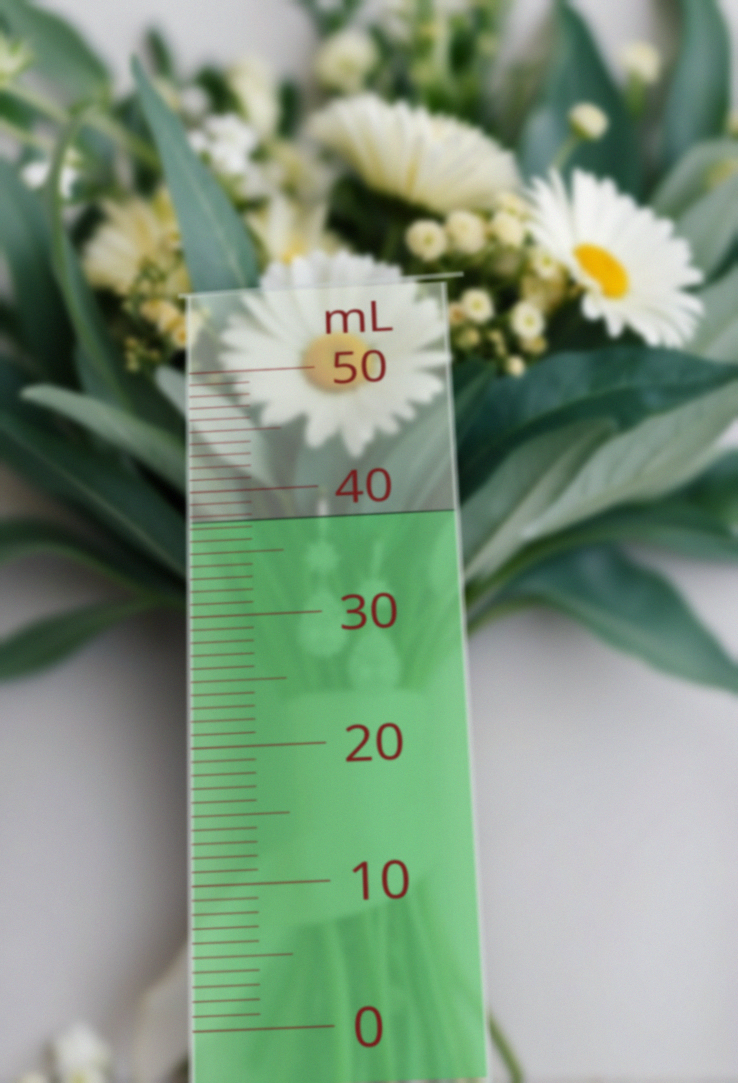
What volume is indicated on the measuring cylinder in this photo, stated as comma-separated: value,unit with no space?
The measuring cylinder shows 37.5,mL
